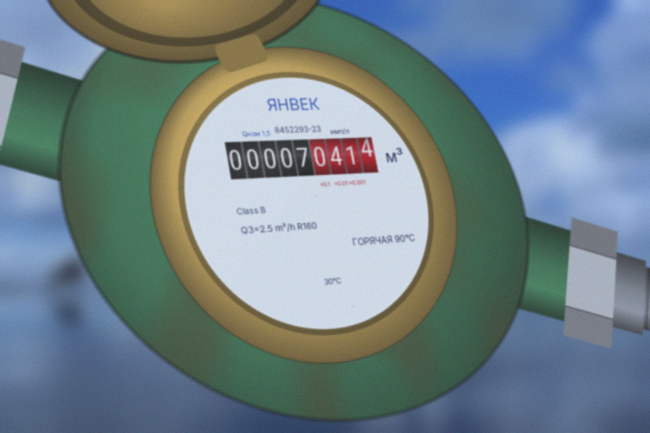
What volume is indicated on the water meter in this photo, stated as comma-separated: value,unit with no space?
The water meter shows 7.0414,m³
